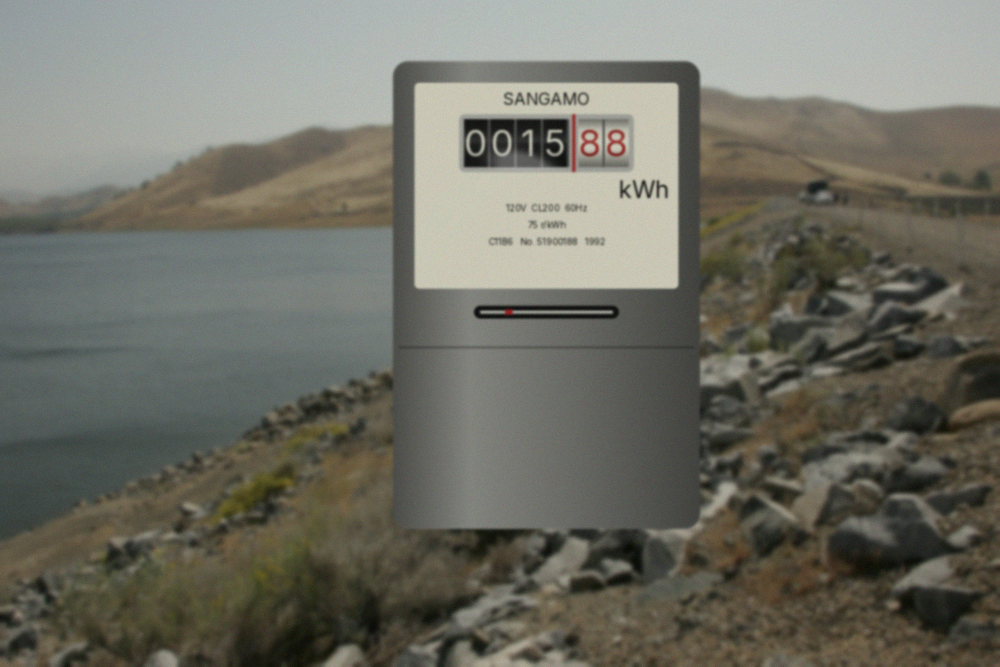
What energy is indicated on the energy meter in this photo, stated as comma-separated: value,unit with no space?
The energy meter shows 15.88,kWh
